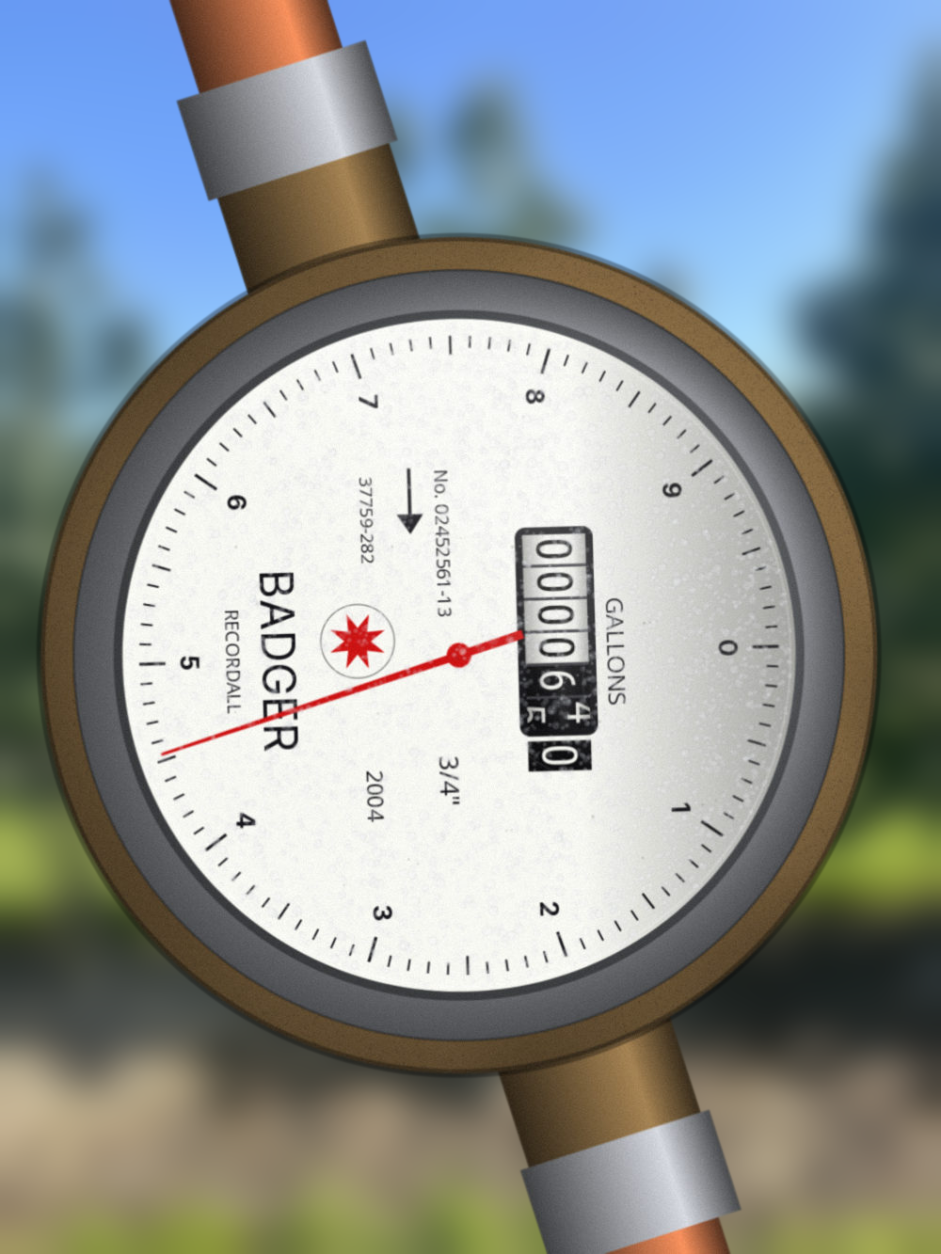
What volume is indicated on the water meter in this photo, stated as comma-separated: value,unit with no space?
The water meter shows 644.5,gal
